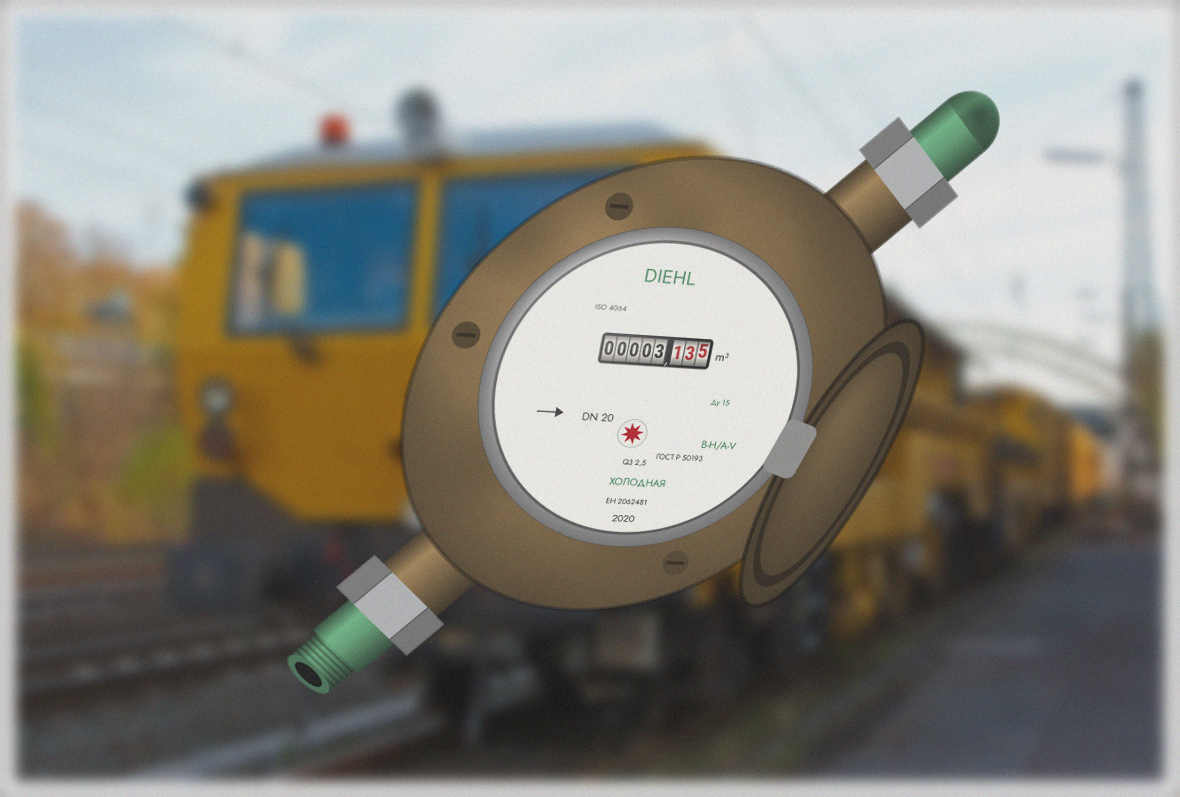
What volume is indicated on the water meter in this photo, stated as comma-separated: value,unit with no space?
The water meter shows 3.135,m³
